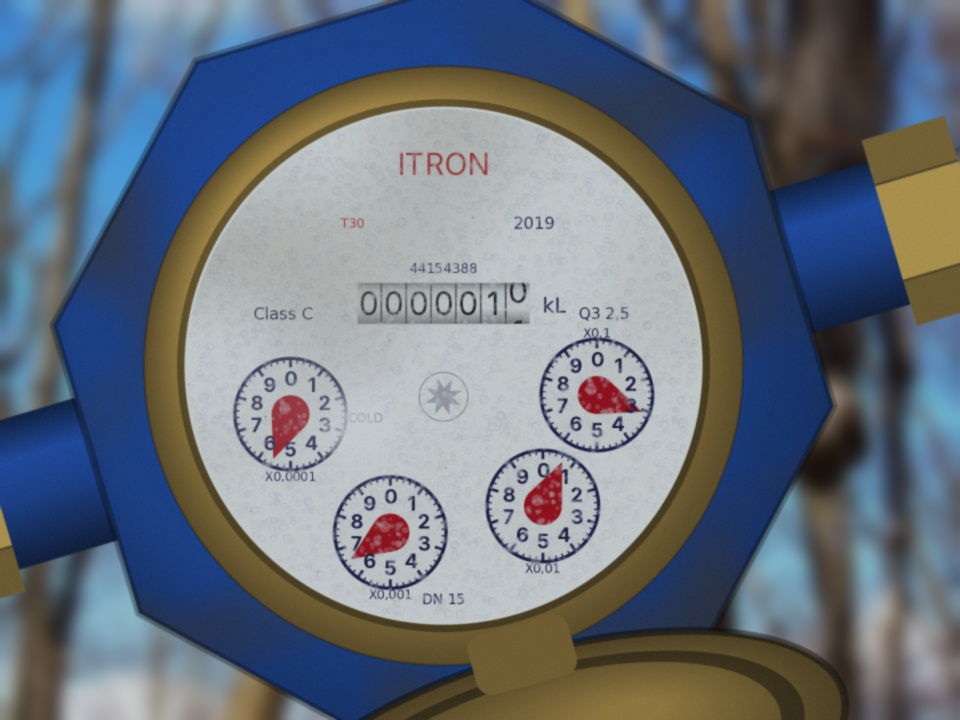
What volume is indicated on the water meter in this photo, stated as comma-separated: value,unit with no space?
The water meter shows 10.3065,kL
